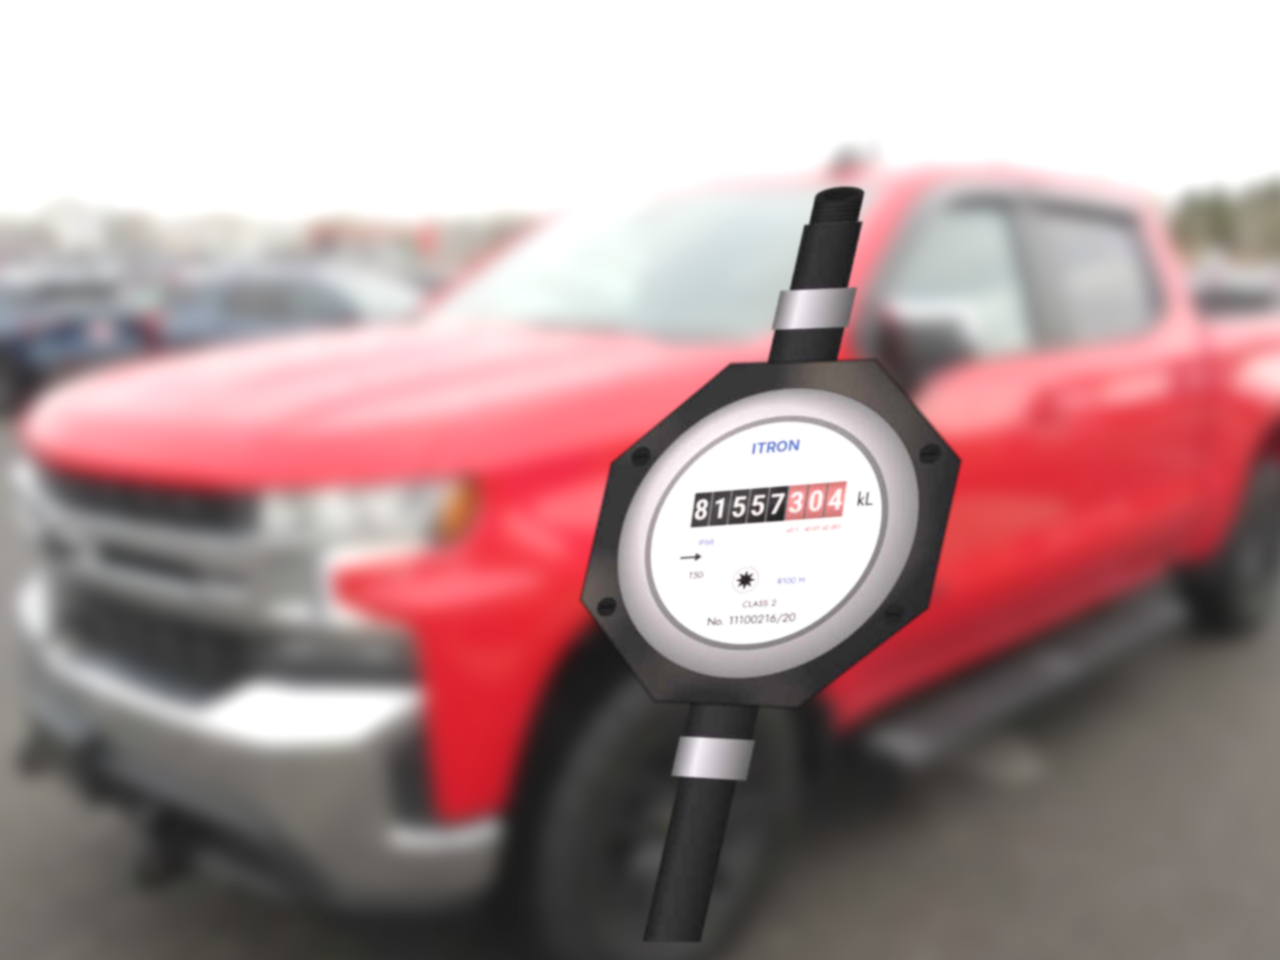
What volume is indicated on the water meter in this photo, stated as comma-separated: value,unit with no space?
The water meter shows 81557.304,kL
